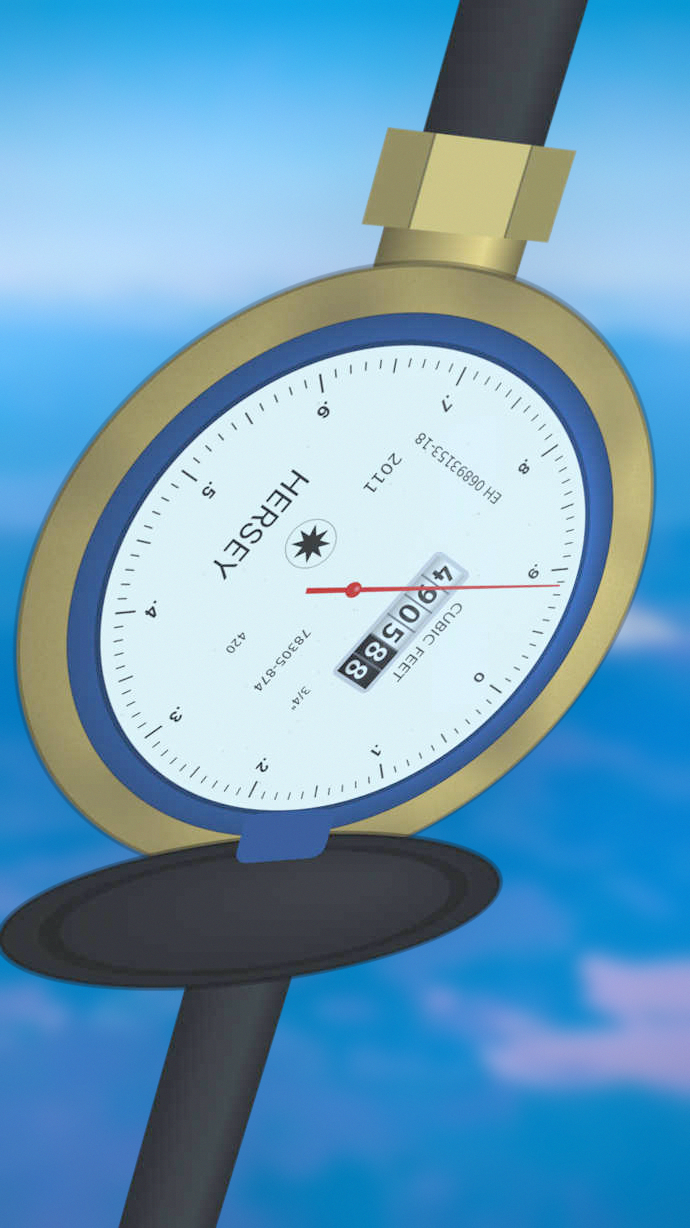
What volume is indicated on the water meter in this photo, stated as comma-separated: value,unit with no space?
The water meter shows 490587.91,ft³
